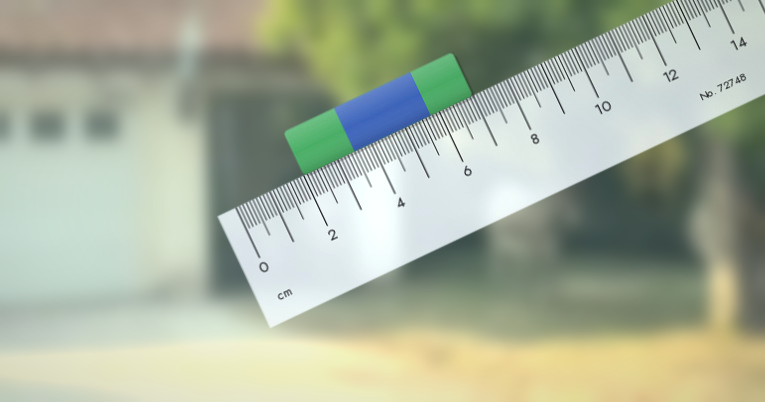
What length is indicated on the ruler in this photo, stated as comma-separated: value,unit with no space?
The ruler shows 5,cm
